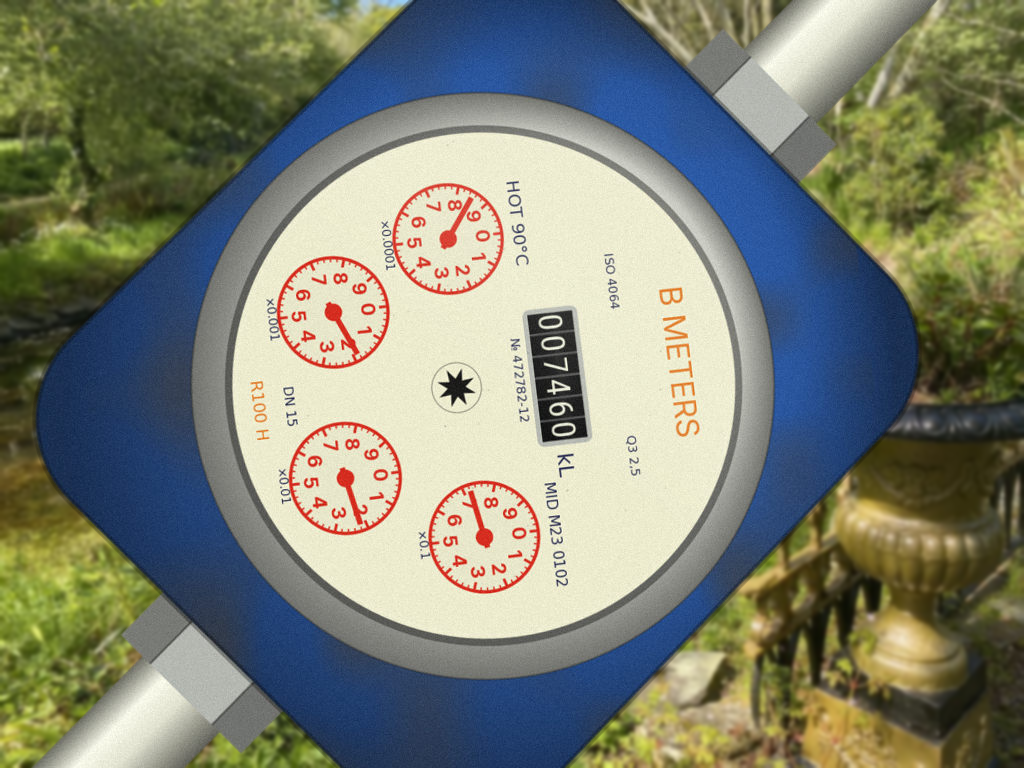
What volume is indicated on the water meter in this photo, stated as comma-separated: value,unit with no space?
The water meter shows 7460.7218,kL
